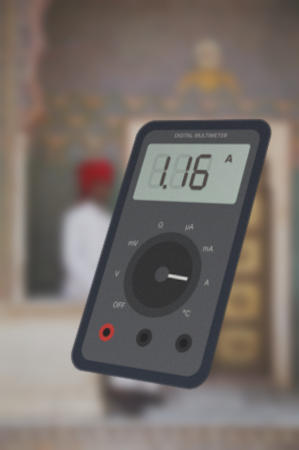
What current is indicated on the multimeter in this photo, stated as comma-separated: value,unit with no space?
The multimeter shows 1.16,A
